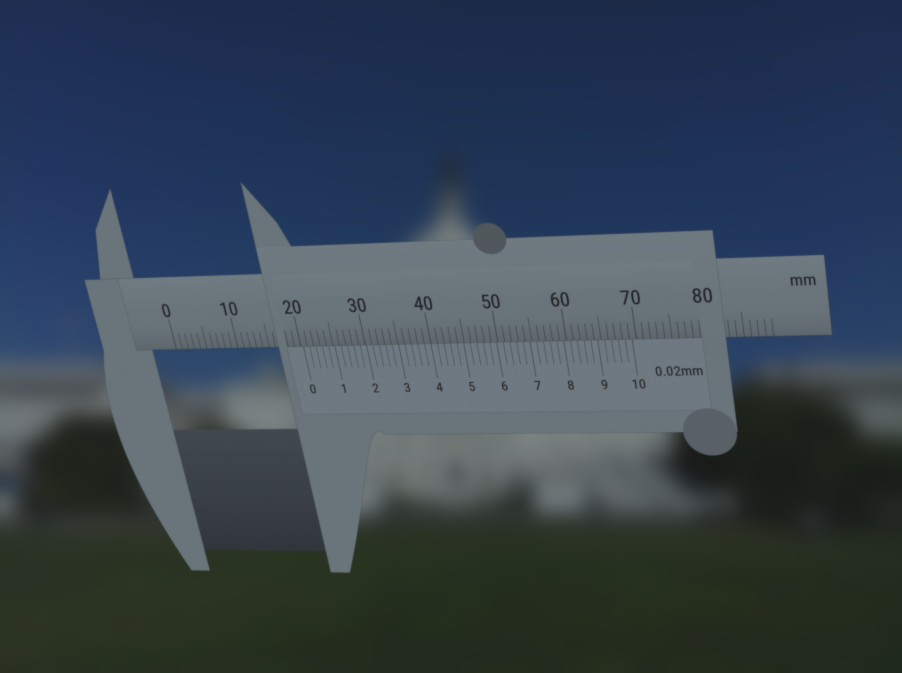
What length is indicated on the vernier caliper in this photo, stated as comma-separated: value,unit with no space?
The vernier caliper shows 20.4,mm
